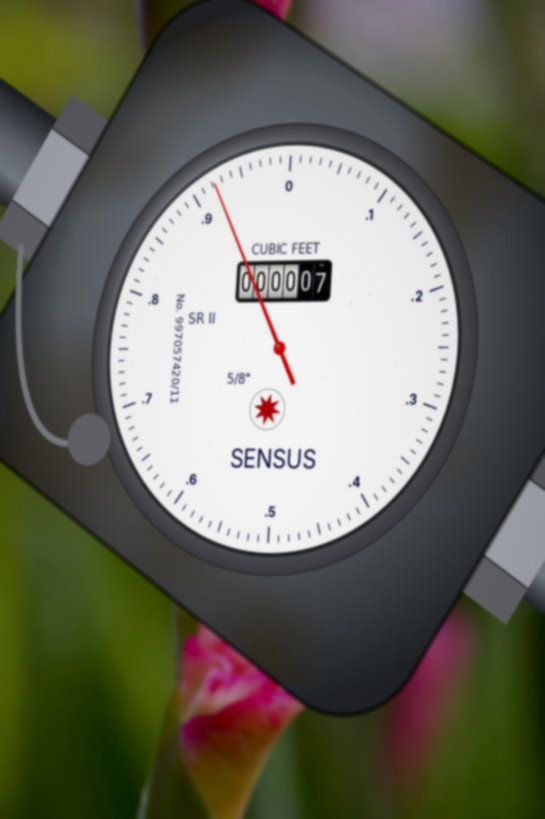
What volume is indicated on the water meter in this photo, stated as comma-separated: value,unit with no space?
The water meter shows 6.92,ft³
